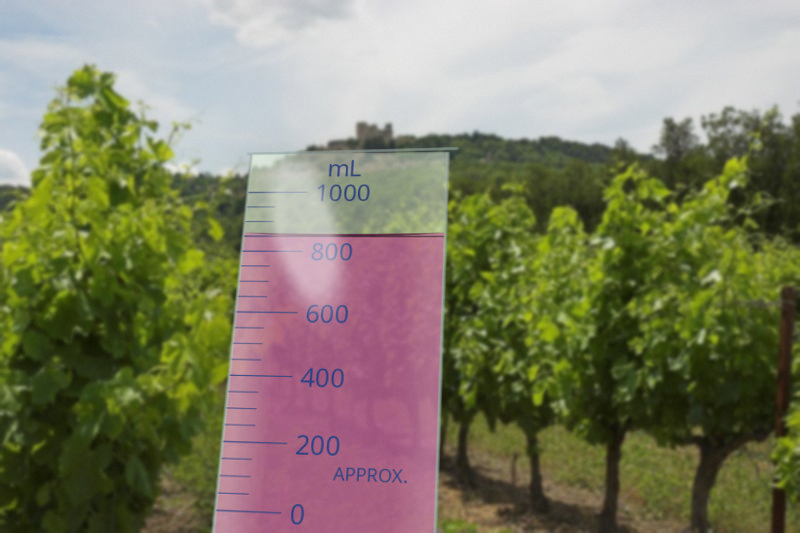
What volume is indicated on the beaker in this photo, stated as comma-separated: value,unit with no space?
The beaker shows 850,mL
